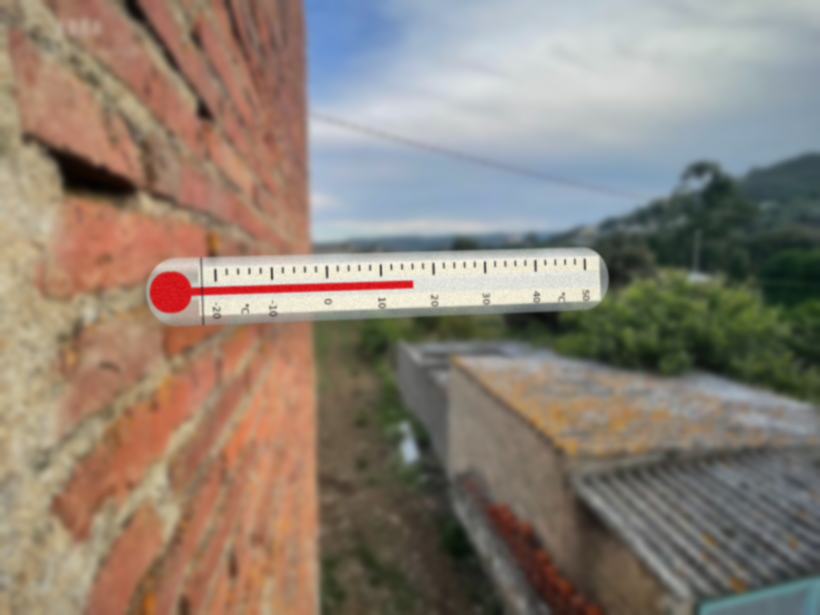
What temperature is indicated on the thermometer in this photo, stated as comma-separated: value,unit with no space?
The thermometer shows 16,°C
